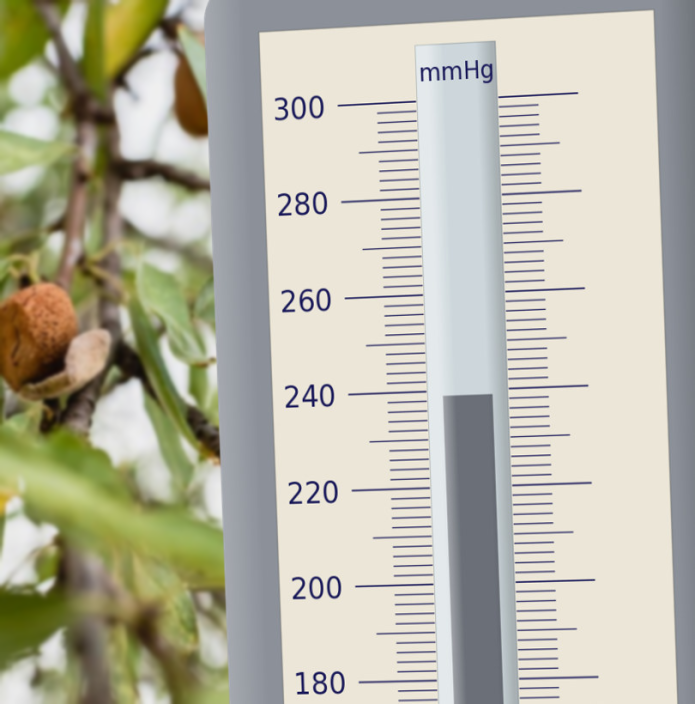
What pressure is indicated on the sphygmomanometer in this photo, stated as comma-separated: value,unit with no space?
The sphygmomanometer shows 239,mmHg
